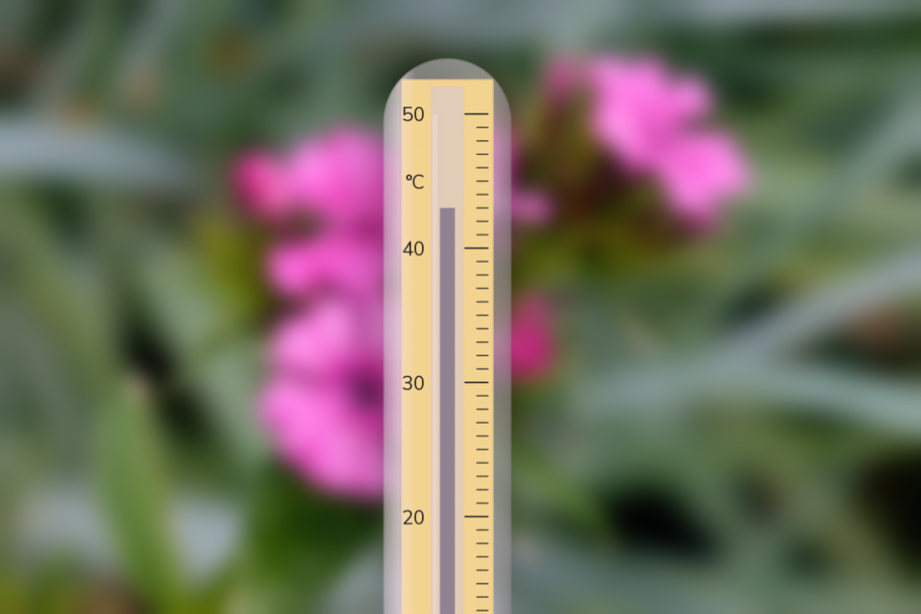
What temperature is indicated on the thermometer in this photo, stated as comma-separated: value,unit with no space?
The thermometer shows 43,°C
